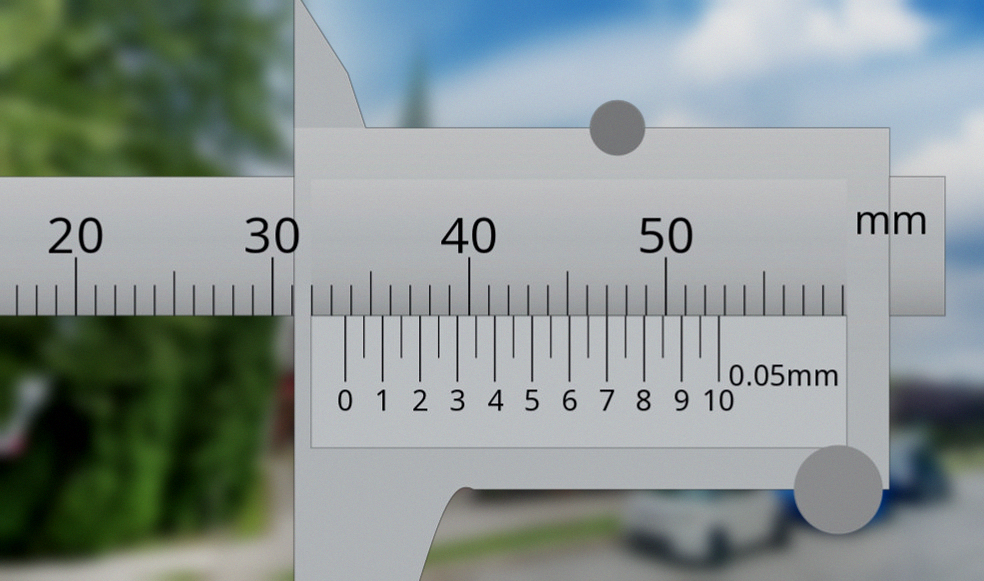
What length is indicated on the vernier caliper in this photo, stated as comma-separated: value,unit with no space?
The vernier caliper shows 33.7,mm
